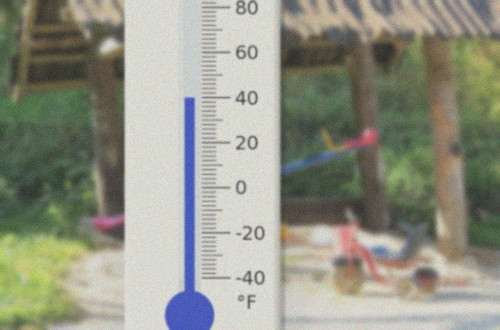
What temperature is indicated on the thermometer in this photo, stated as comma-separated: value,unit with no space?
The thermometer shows 40,°F
